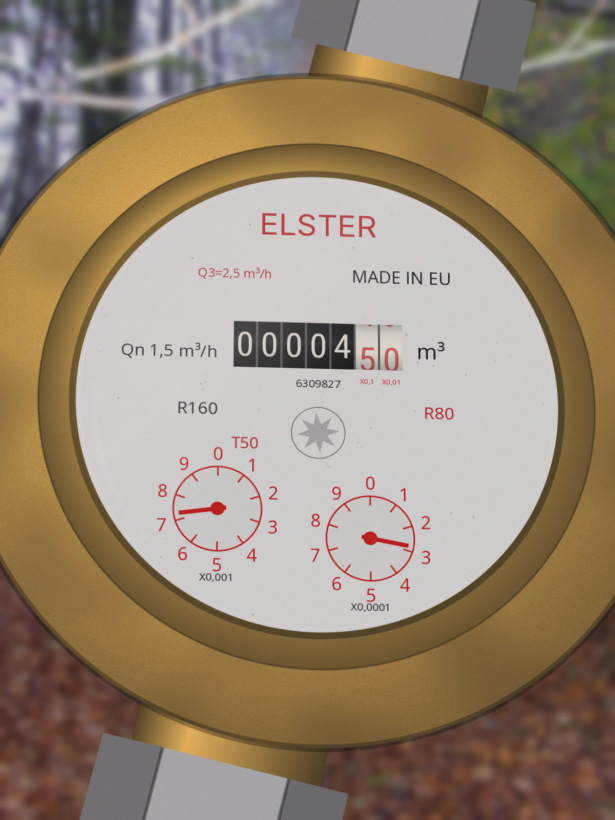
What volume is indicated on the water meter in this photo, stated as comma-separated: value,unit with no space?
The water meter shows 4.4972,m³
